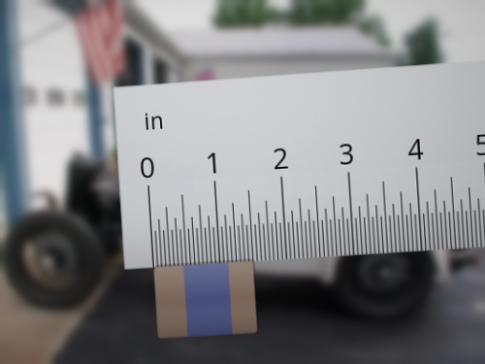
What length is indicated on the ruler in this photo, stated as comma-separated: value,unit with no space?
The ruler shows 1.5,in
